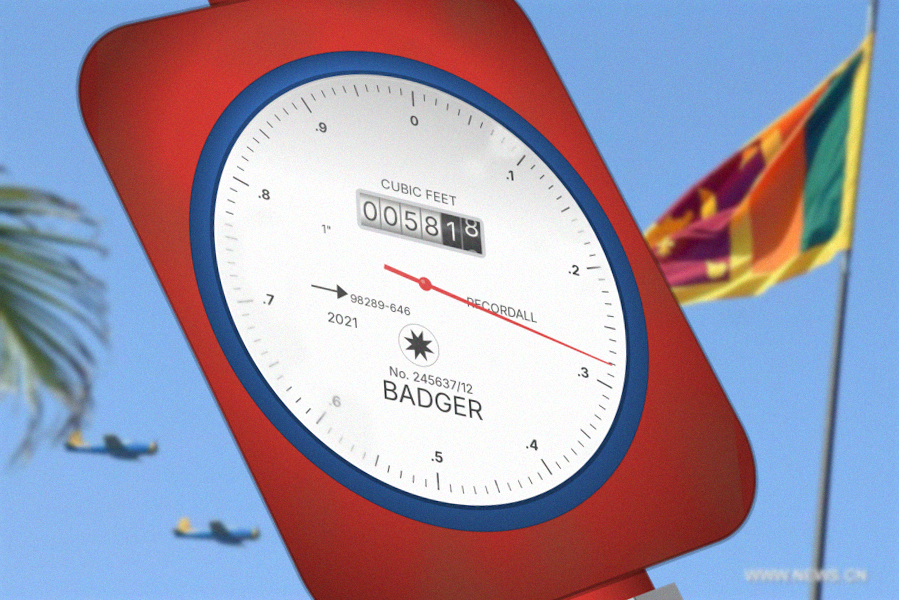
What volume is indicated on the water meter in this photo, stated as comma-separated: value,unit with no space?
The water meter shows 5818.28,ft³
